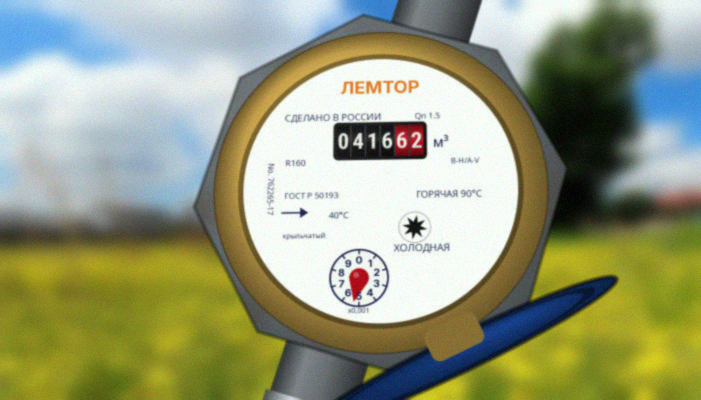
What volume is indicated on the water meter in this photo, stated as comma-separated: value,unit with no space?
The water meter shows 416.625,m³
